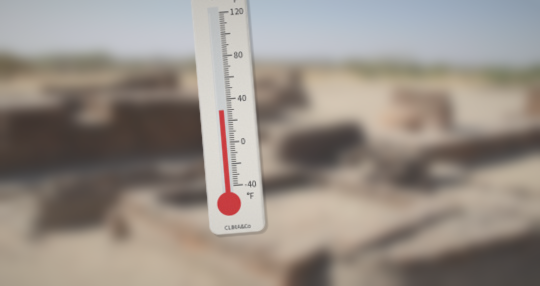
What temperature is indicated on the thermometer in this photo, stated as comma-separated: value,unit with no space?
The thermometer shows 30,°F
